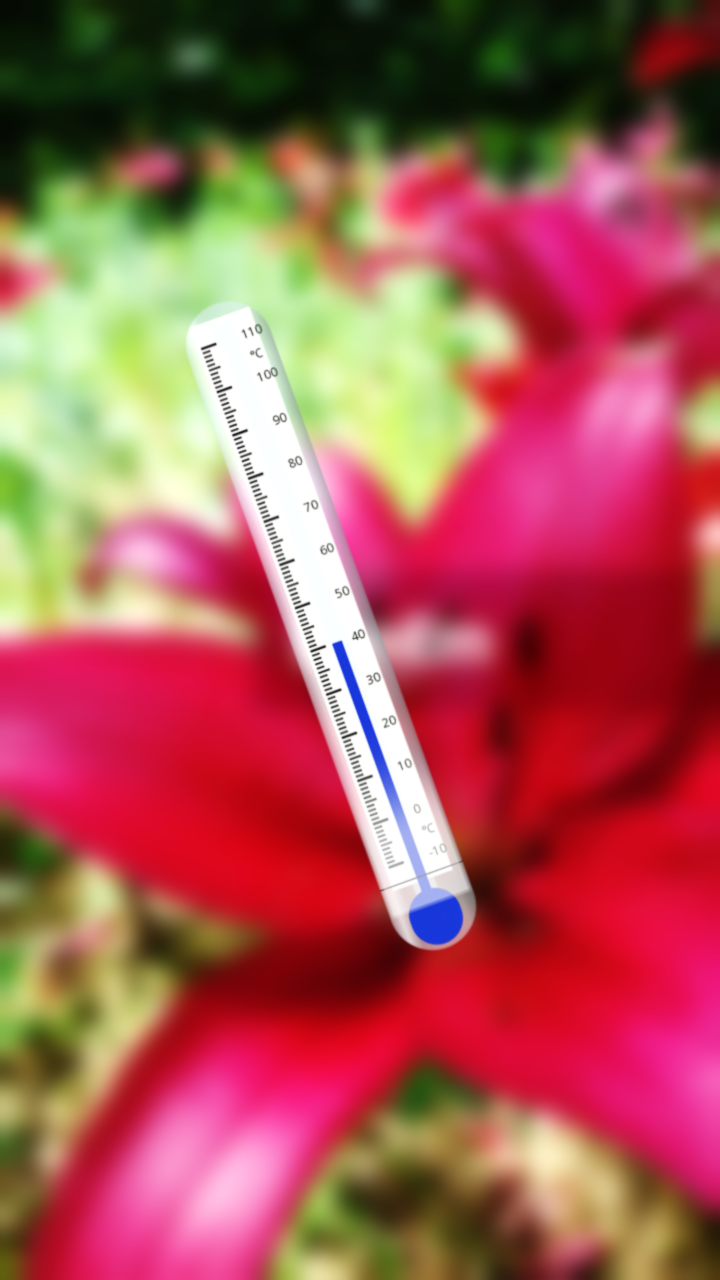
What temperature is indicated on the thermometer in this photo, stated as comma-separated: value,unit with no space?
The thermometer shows 40,°C
